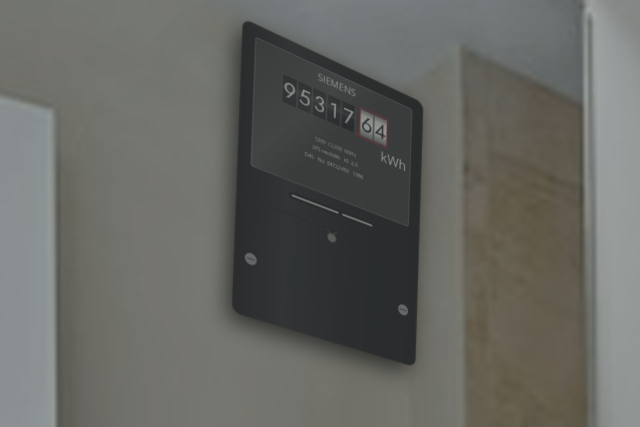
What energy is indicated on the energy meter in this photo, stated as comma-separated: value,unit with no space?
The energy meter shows 95317.64,kWh
